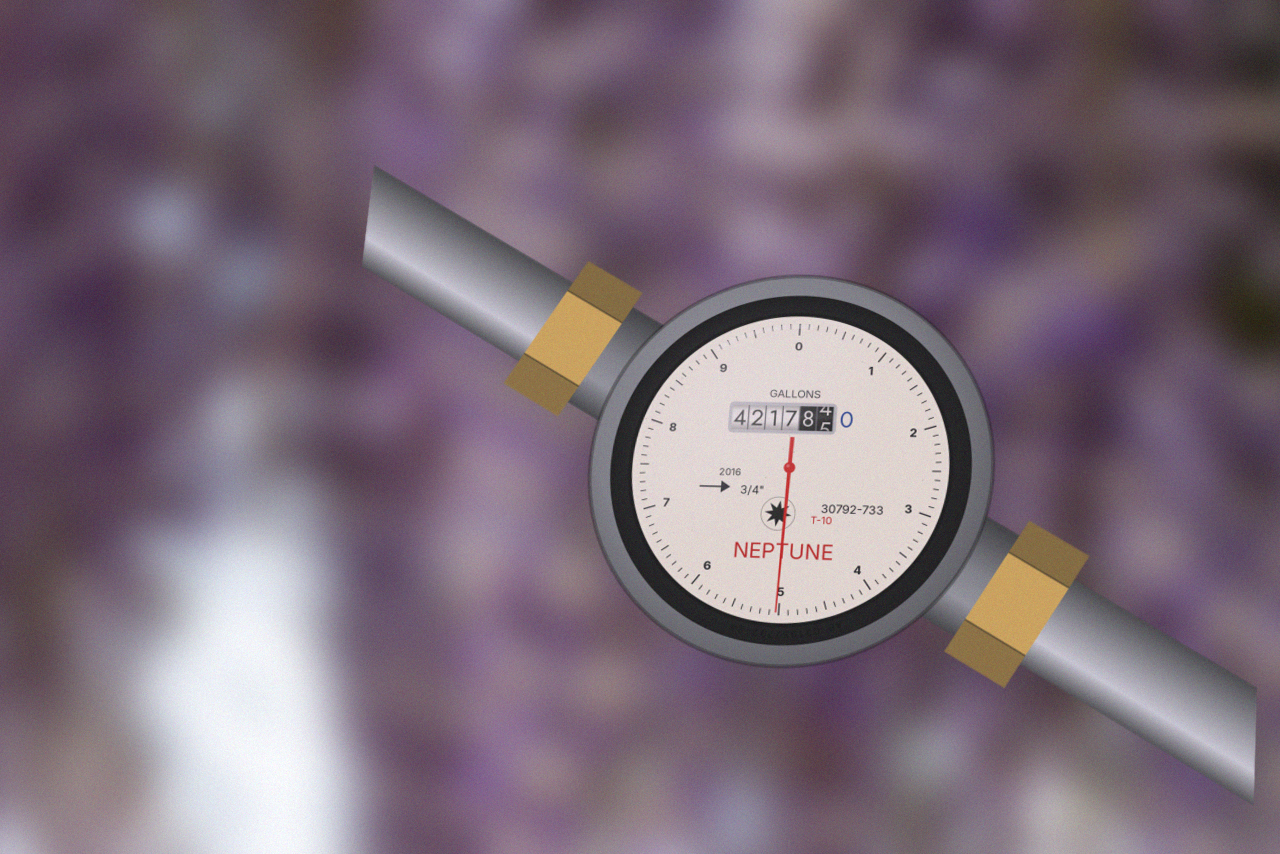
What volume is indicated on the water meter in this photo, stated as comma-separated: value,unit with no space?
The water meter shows 4217845.0,gal
